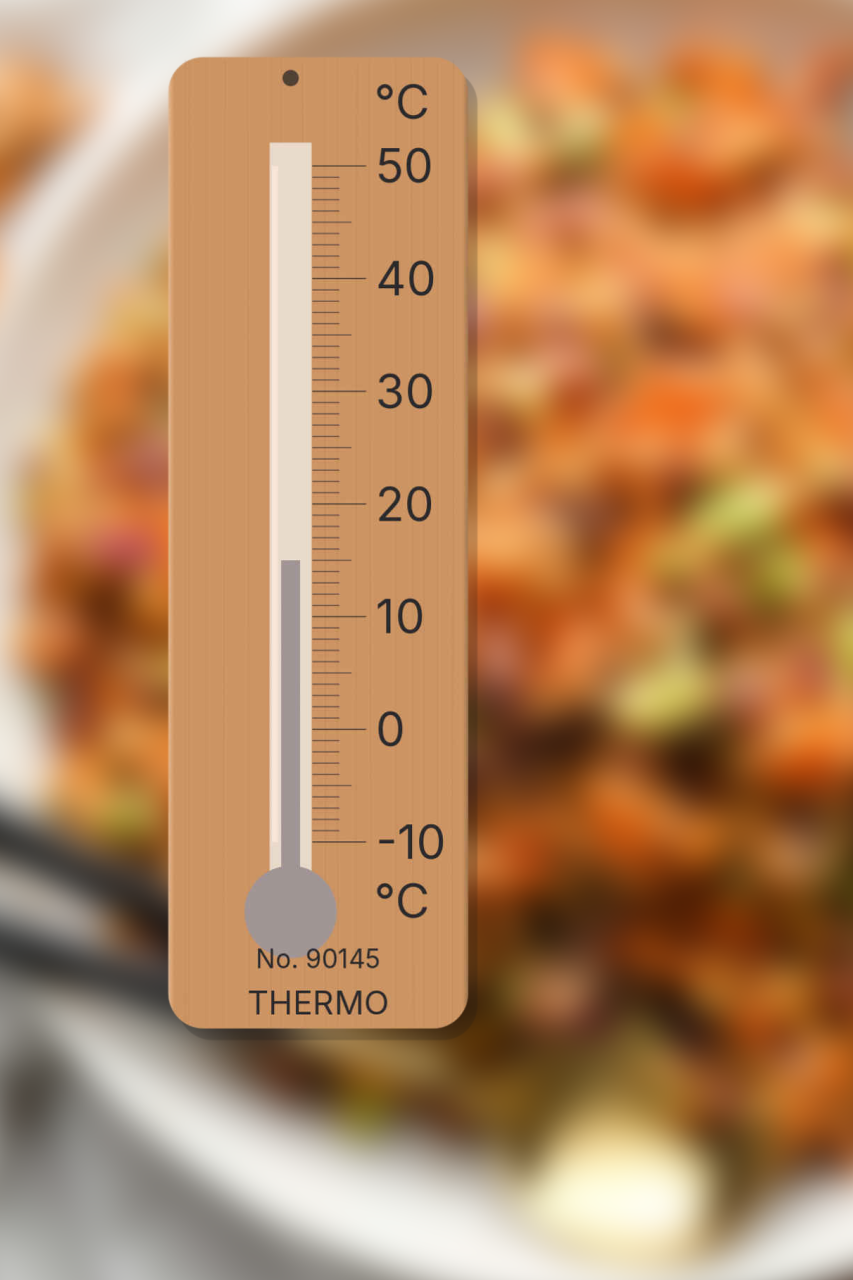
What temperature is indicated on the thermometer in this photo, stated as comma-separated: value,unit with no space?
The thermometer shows 15,°C
